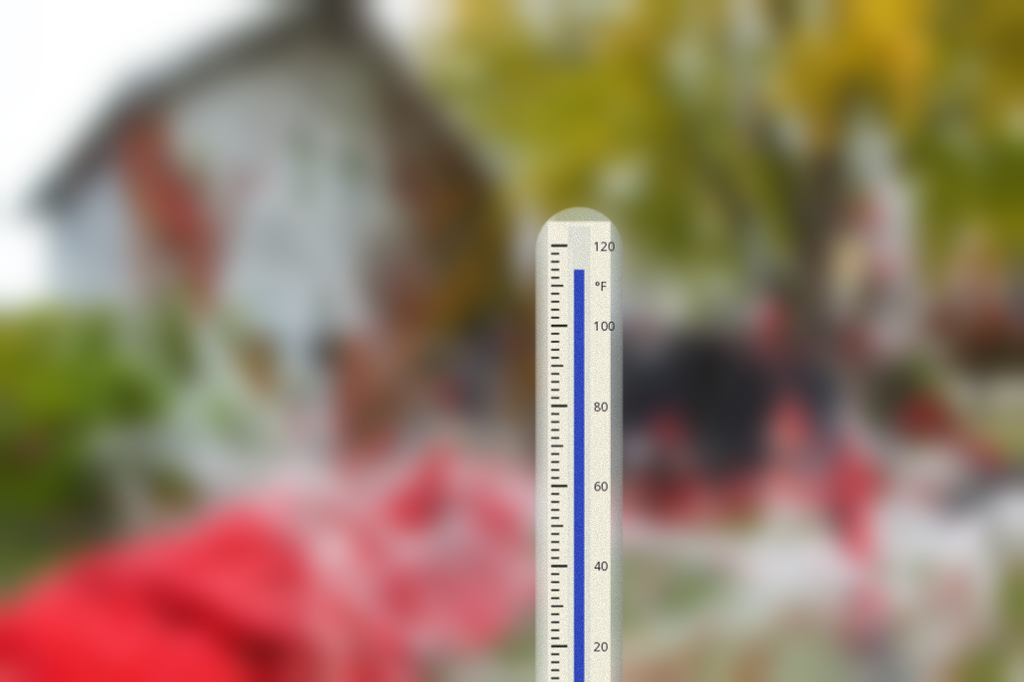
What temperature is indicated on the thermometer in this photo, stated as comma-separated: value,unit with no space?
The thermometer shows 114,°F
